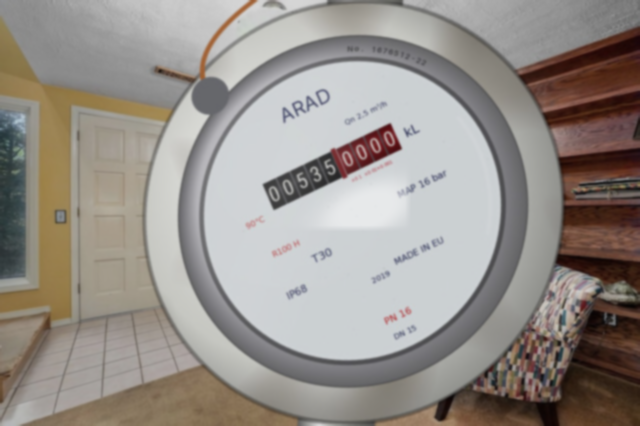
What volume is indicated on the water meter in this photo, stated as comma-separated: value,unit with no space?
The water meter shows 535.0000,kL
